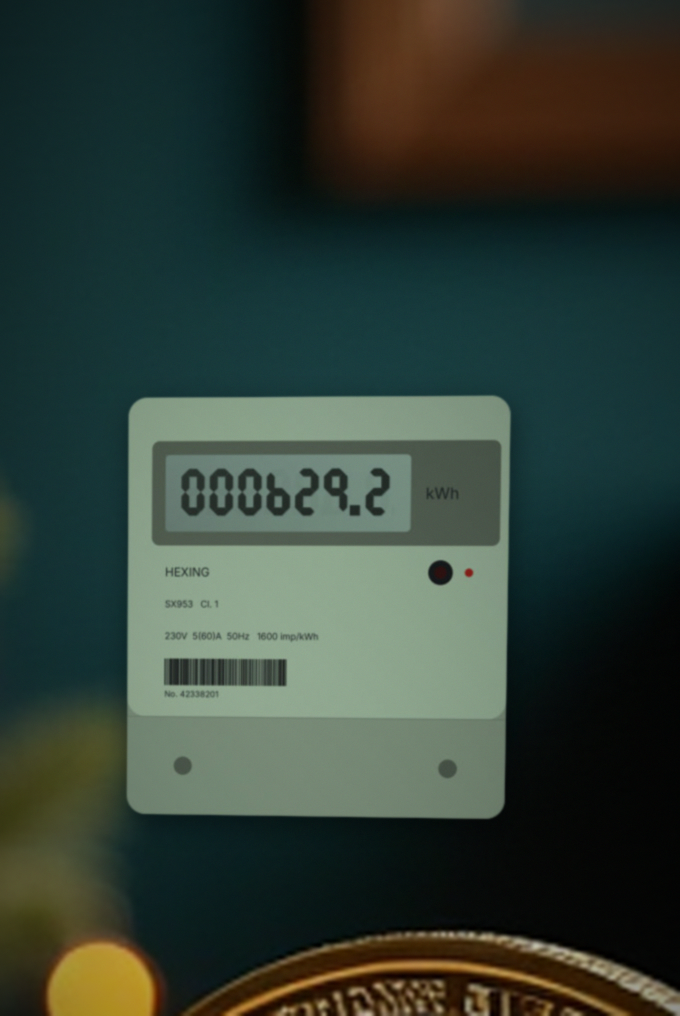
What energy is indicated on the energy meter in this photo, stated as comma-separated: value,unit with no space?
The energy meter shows 629.2,kWh
